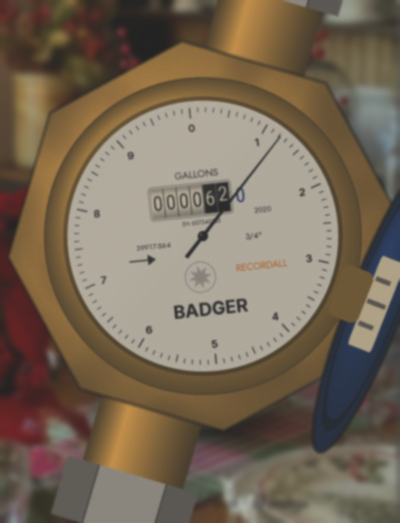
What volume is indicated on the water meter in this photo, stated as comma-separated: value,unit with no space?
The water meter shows 621.2,gal
